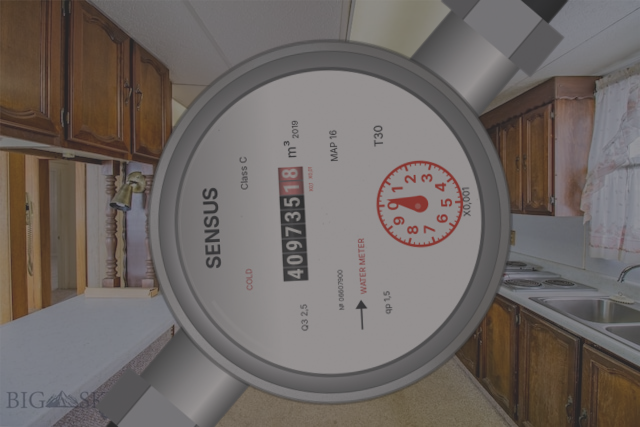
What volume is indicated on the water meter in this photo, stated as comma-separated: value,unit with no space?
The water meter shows 409735.180,m³
